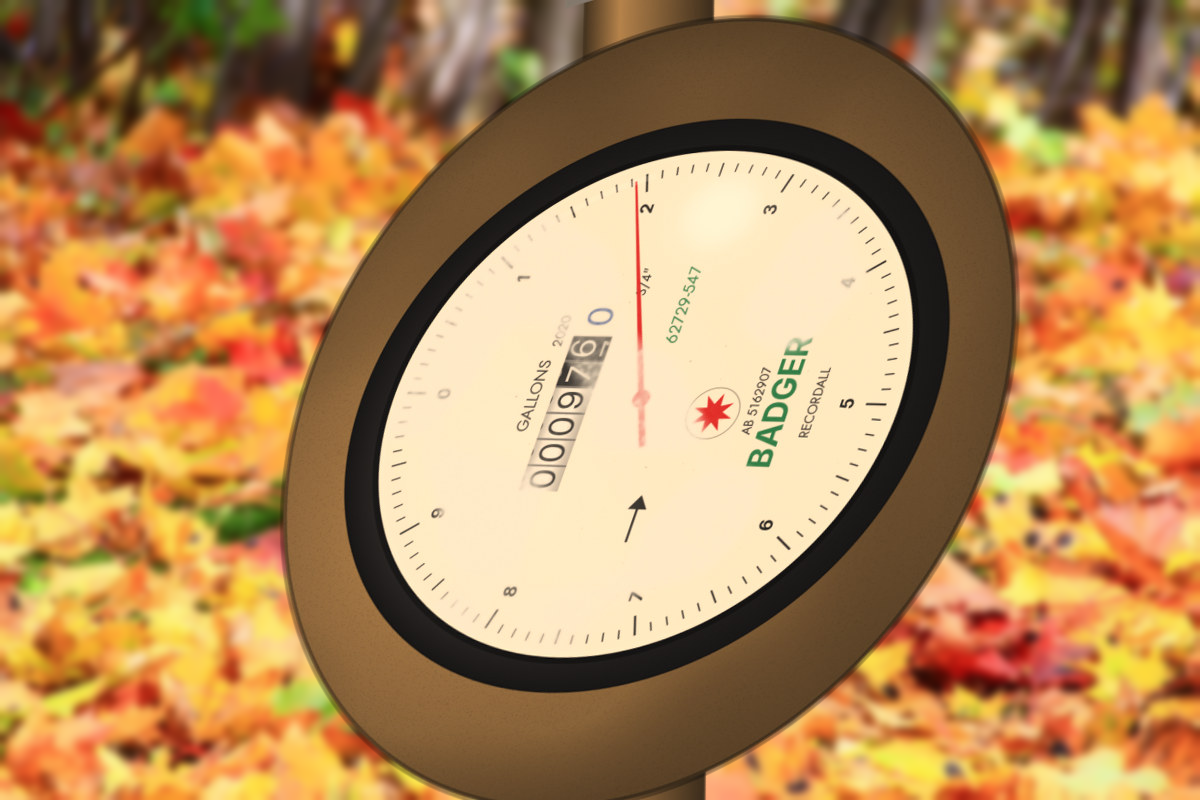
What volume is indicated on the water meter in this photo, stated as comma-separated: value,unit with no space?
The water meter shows 9761.9,gal
